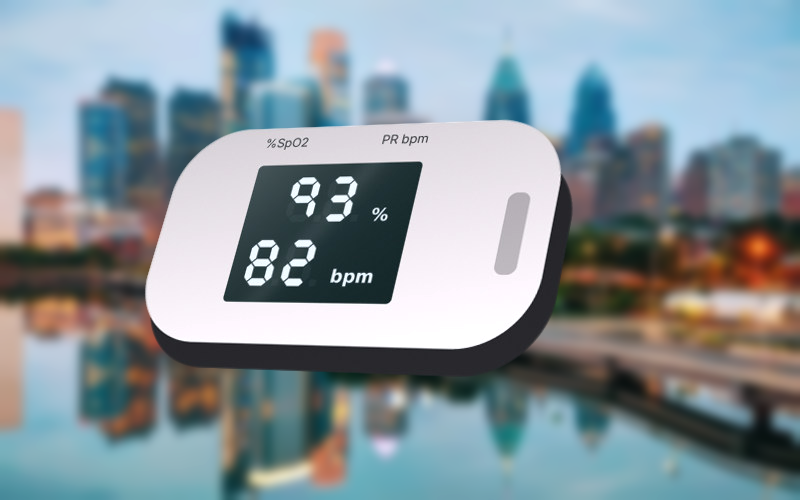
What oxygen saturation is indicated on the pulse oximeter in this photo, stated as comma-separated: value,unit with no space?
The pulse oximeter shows 93,%
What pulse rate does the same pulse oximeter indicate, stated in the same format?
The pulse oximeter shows 82,bpm
